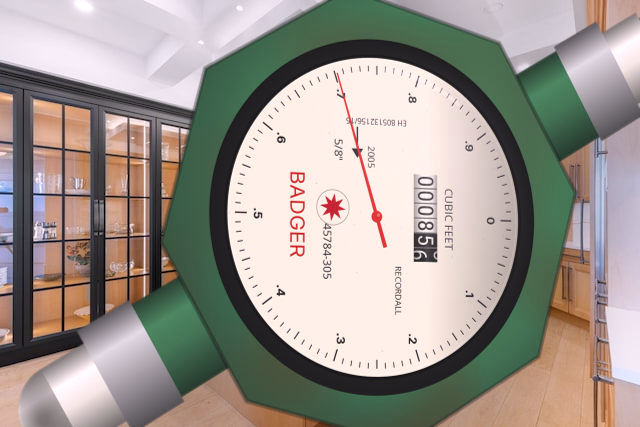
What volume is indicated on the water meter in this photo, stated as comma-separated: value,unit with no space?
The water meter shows 855.70,ft³
